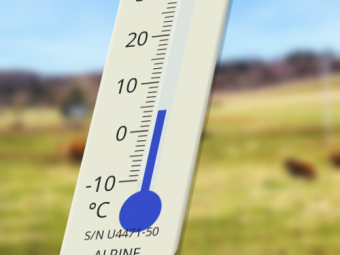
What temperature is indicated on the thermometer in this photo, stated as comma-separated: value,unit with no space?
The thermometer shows 4,°C
